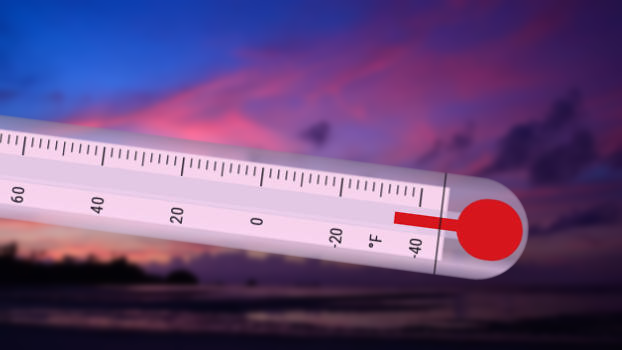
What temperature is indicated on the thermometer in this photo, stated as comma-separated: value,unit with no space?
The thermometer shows -34,°F
